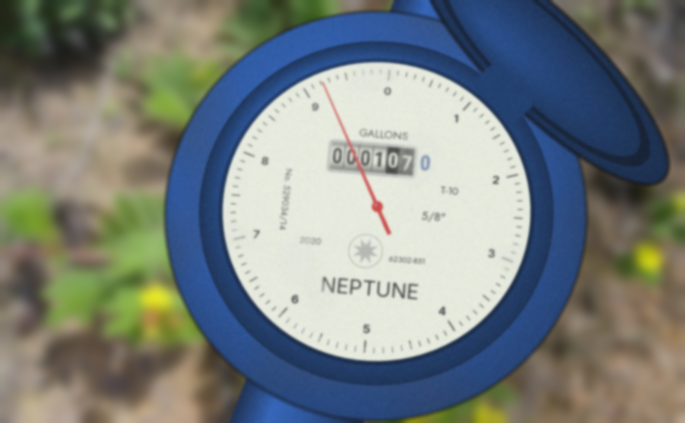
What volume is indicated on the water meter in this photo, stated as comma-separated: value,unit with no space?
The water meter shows 1069.2,gal
